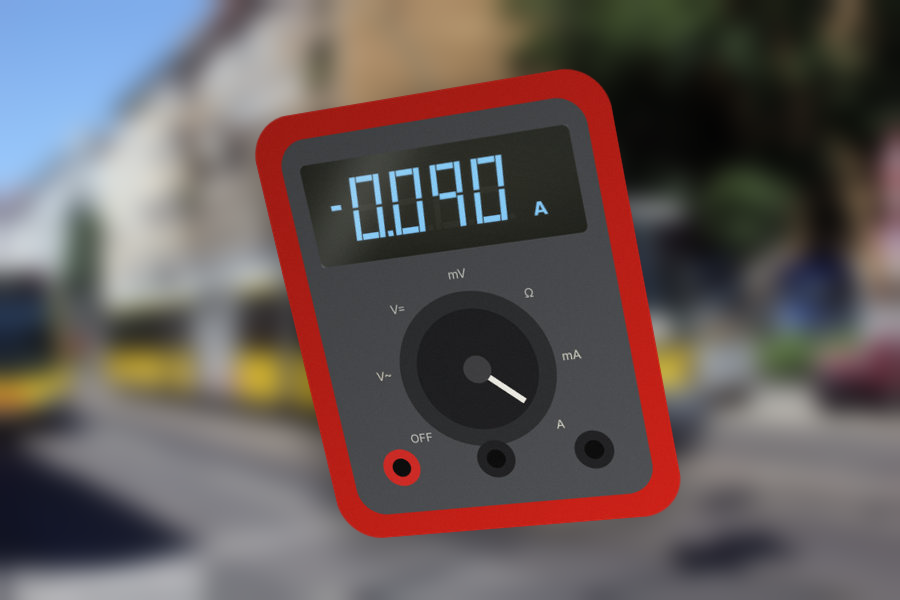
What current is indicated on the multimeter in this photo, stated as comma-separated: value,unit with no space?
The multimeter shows -0.090,A
